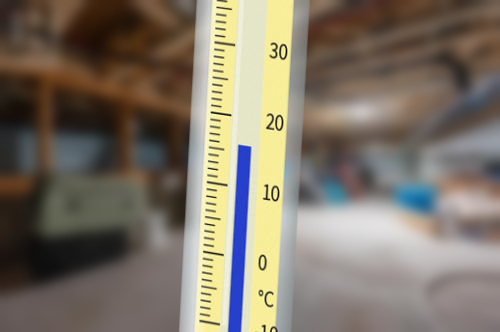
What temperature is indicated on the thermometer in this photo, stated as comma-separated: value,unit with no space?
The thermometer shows 16,°C
